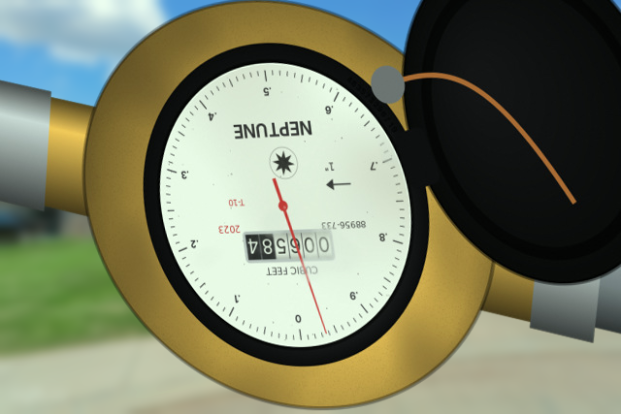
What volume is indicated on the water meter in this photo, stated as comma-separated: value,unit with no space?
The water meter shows 6583.96,ft³
